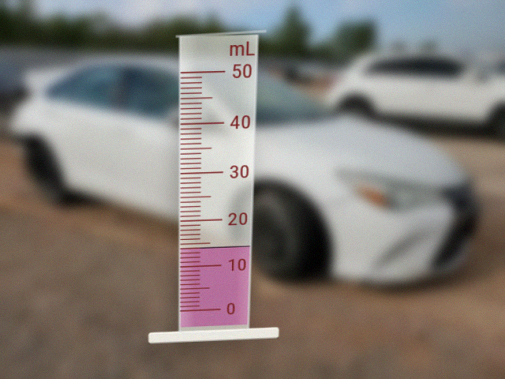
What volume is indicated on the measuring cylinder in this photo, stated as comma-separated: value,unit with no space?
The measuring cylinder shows 14,mL
